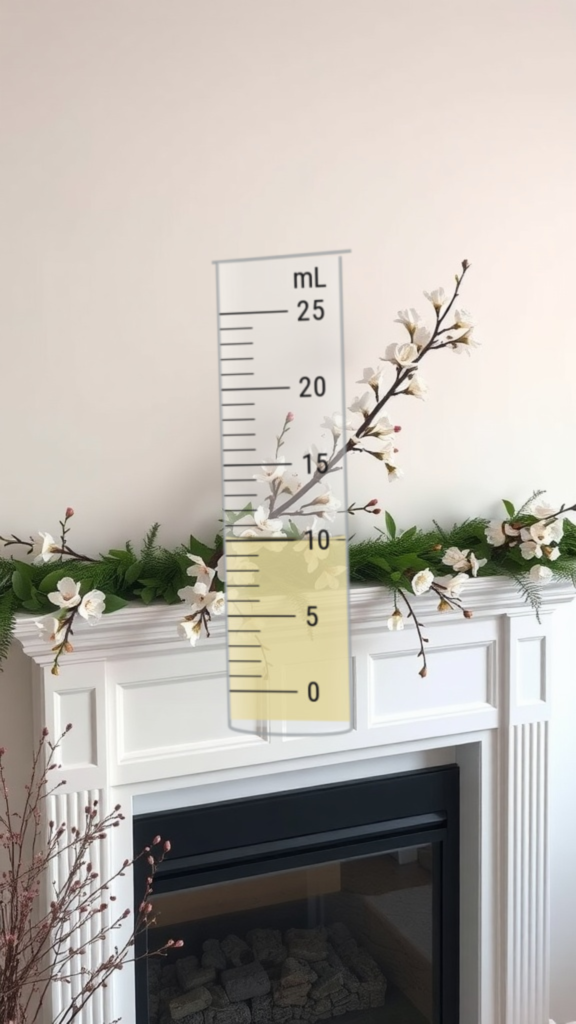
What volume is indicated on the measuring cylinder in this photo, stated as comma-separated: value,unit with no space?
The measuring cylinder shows 10,mL
